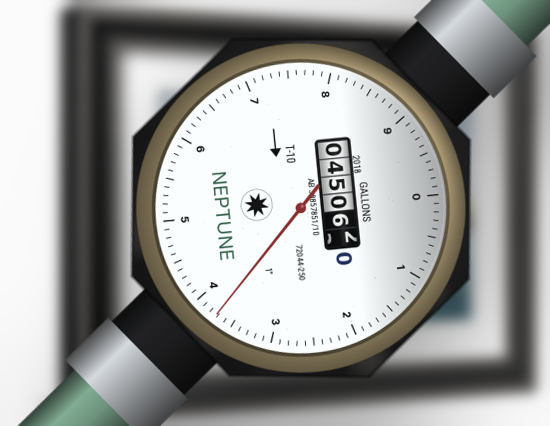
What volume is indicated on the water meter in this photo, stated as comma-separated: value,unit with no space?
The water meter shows 450623.7,gal
